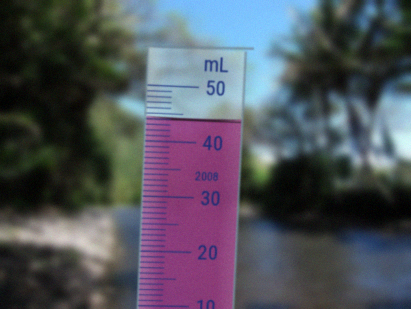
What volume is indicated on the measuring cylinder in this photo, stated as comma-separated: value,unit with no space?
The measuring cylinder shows 44,mL
